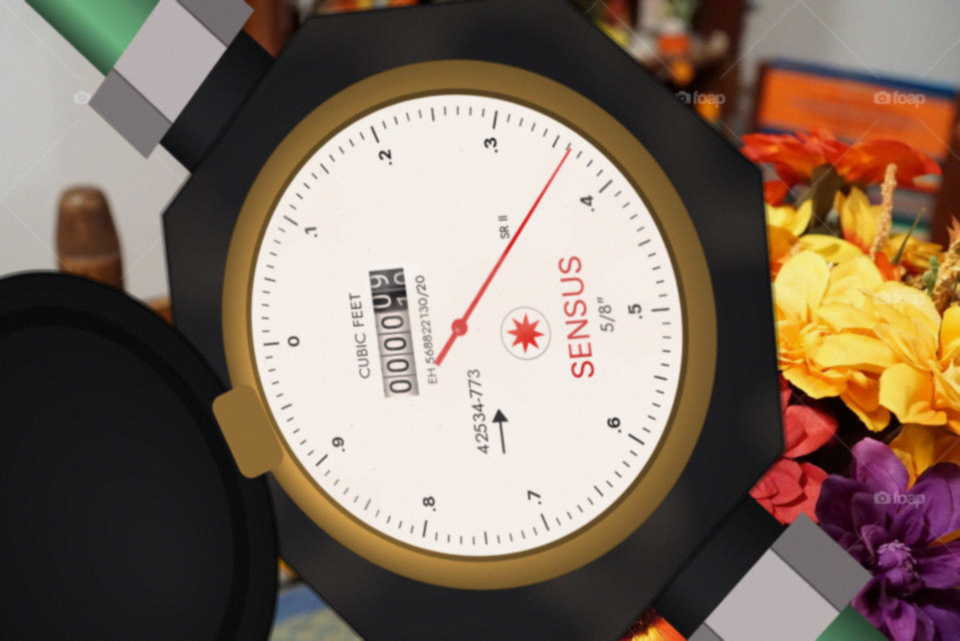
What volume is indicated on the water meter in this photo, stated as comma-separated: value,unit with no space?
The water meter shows 9.36,ft³
